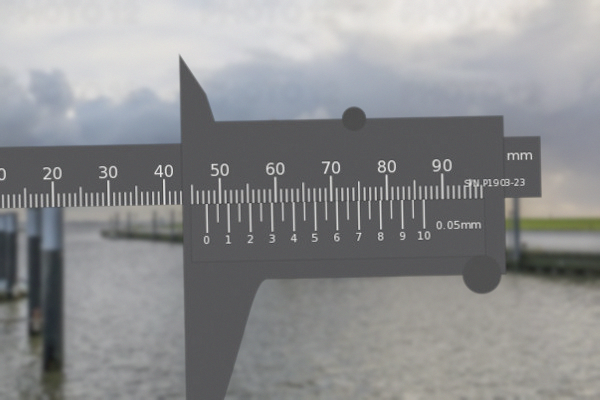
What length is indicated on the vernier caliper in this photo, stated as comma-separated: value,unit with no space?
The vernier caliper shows 47.6,mm
